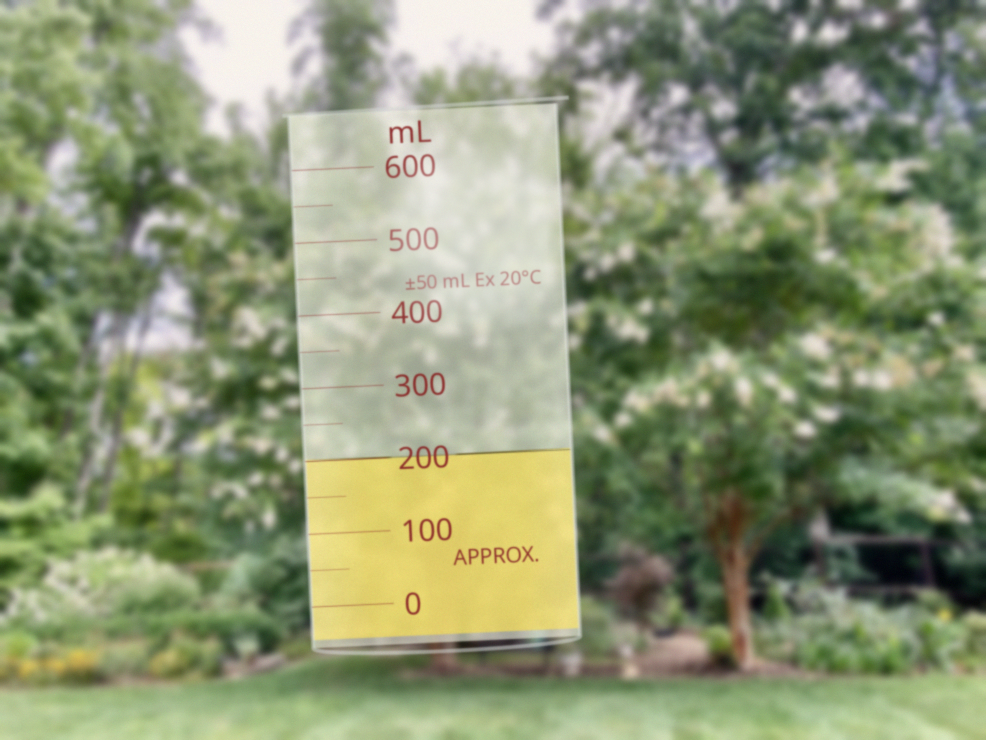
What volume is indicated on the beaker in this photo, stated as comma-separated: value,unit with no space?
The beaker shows 200,mL
